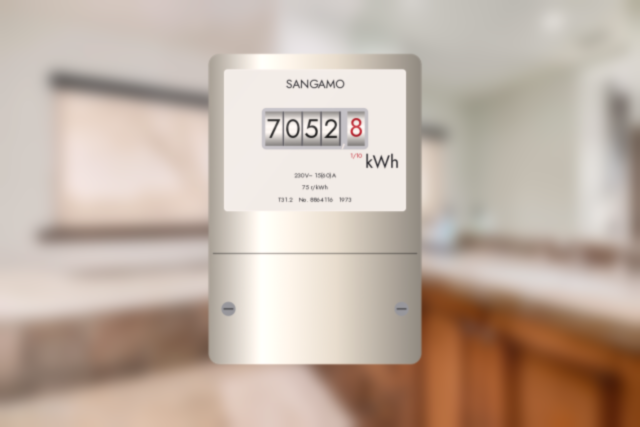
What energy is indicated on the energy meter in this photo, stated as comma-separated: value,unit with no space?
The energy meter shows 7052.8,kWh
